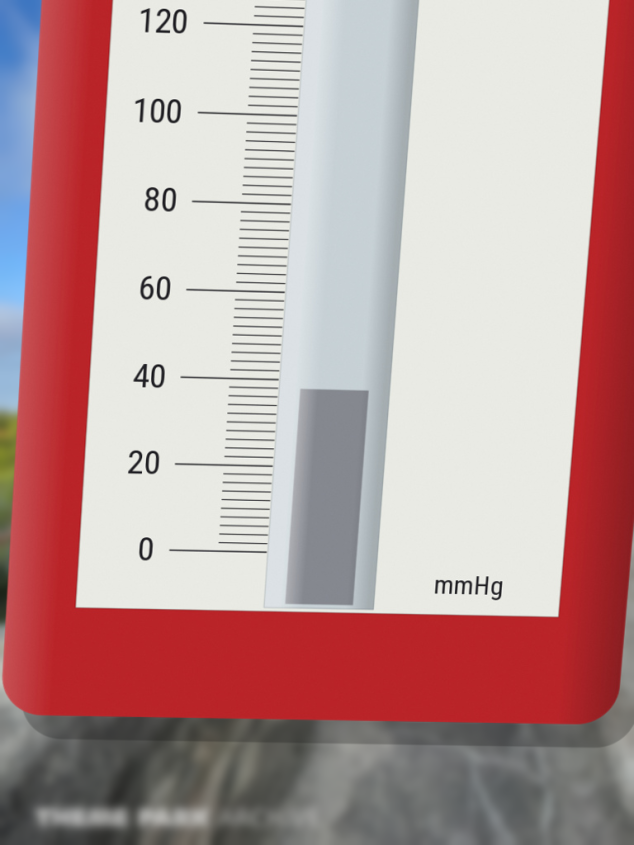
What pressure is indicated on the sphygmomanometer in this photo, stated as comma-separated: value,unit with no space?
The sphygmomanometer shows 38,mmHg
